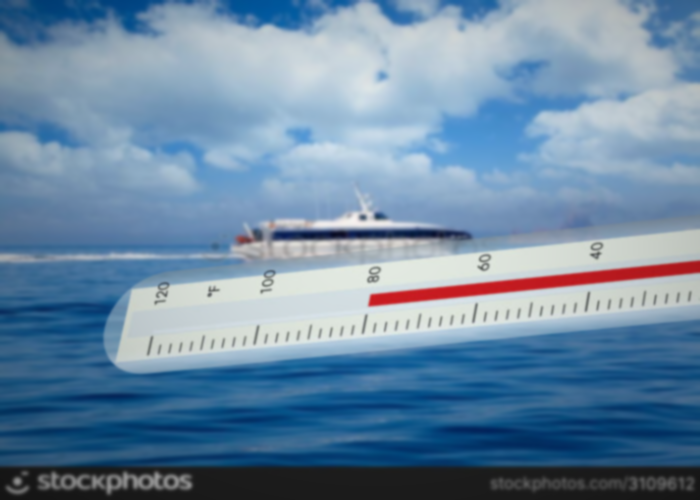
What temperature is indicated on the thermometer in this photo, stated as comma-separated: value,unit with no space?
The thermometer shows 80,°F
